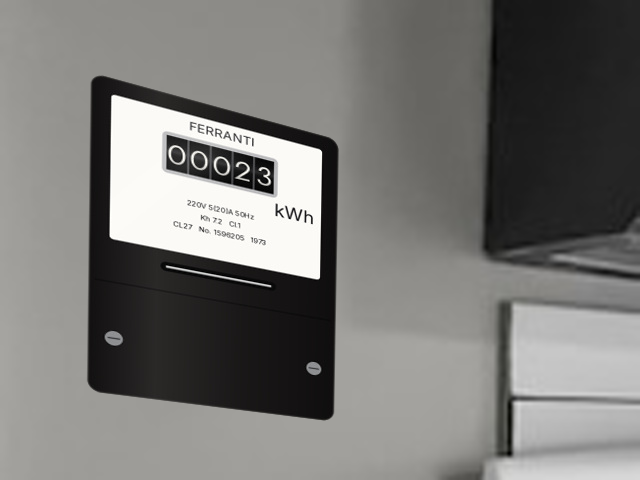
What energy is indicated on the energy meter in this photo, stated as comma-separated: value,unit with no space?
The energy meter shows 23,kWh
